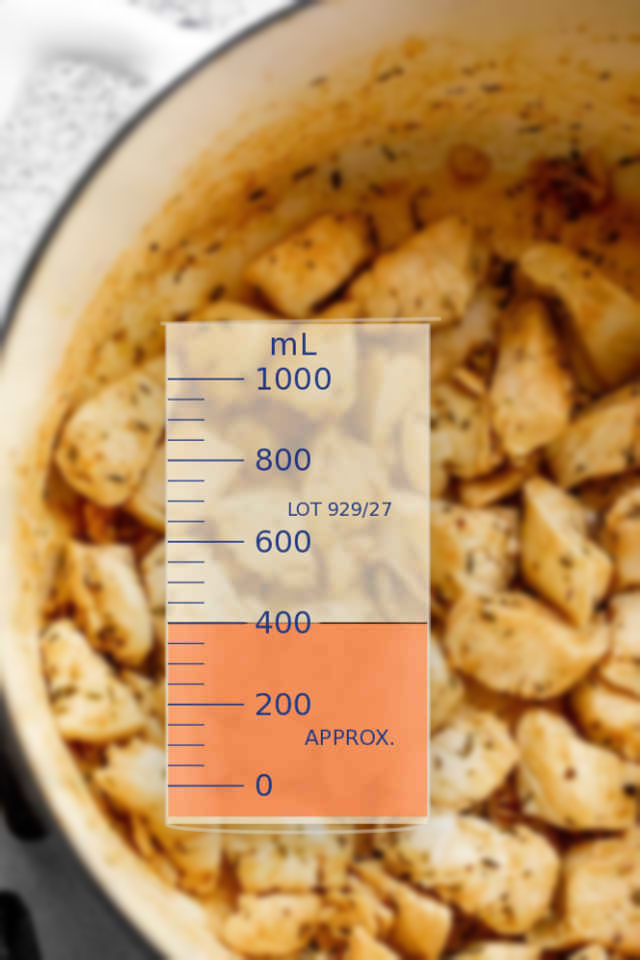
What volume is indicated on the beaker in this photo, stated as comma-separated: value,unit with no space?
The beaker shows 400,mL
